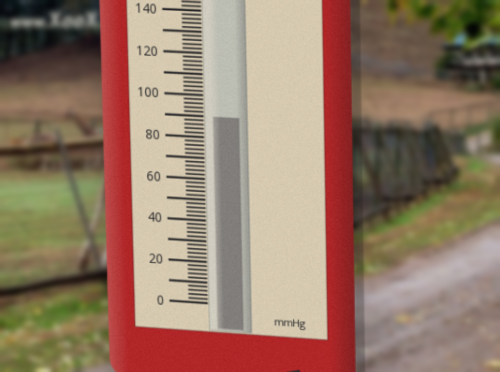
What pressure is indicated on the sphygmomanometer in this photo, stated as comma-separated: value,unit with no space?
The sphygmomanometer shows 90,mmHg
